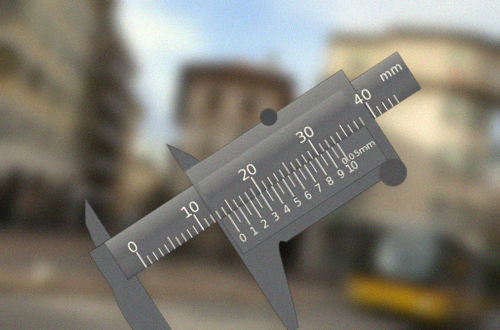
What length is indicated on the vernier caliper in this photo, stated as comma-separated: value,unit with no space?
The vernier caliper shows 14.2,mm
